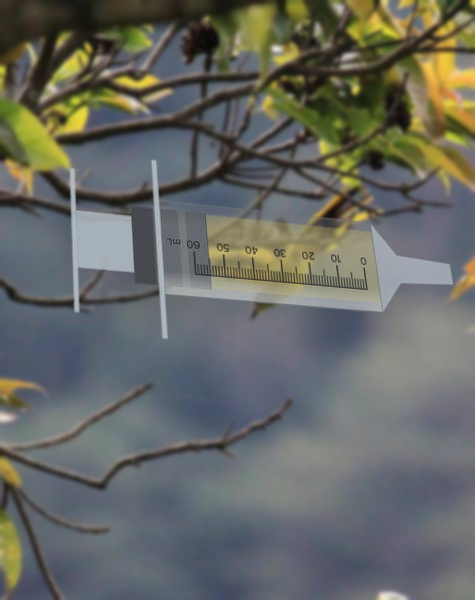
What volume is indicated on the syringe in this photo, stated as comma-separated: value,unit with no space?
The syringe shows 55,mL
